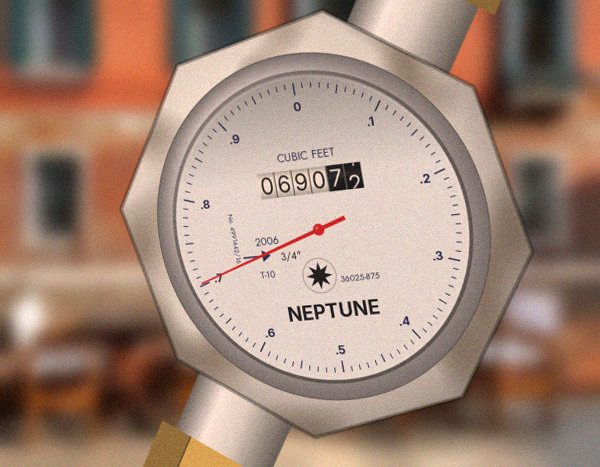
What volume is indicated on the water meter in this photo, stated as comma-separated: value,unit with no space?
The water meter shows 69071.70,ft³
